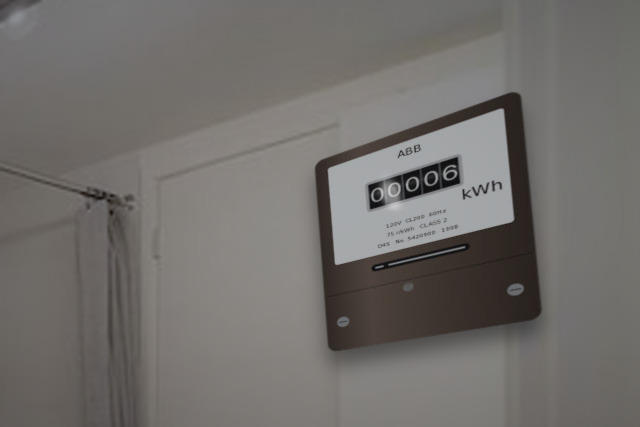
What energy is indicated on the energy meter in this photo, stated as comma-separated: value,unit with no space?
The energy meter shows 6,kWh
